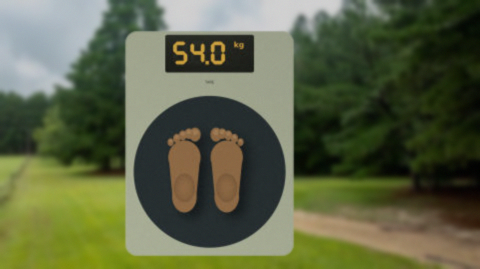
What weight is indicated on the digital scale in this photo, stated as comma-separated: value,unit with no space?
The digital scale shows 54.0,kg
